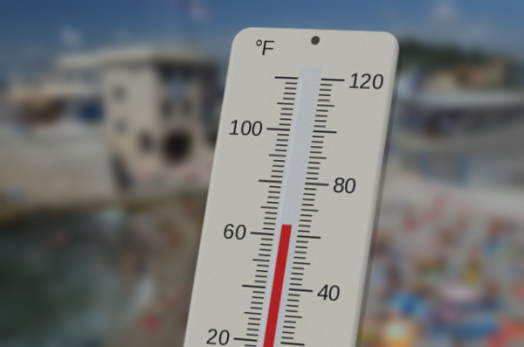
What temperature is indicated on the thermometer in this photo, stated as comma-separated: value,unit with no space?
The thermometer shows 64,°F
